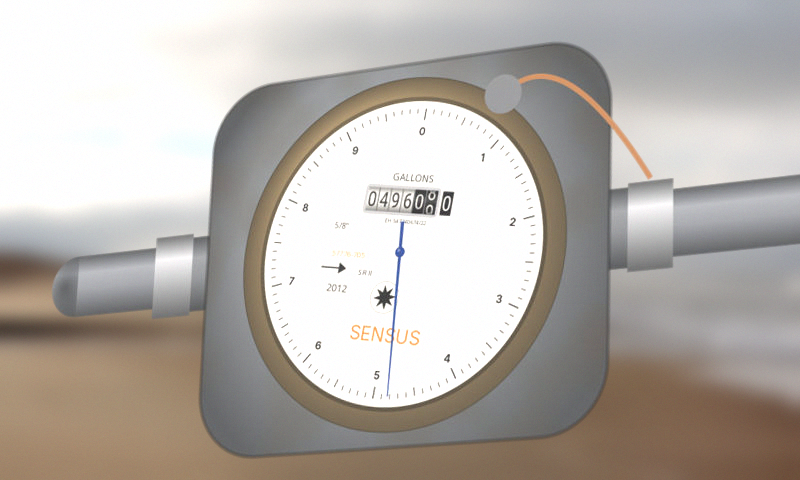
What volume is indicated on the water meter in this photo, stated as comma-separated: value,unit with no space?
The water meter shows 496084.8,gal
